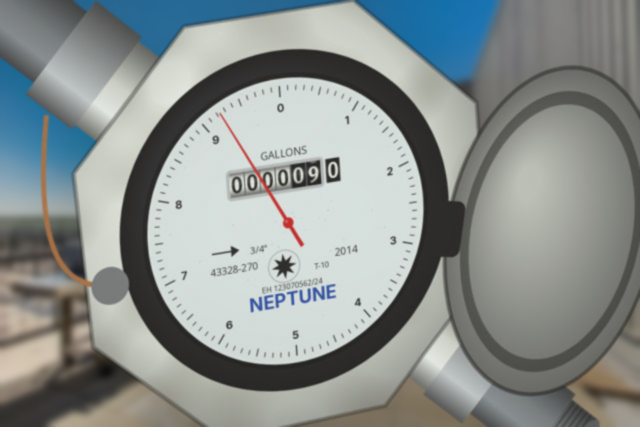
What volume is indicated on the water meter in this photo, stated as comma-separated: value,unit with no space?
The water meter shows 89.2,gal
